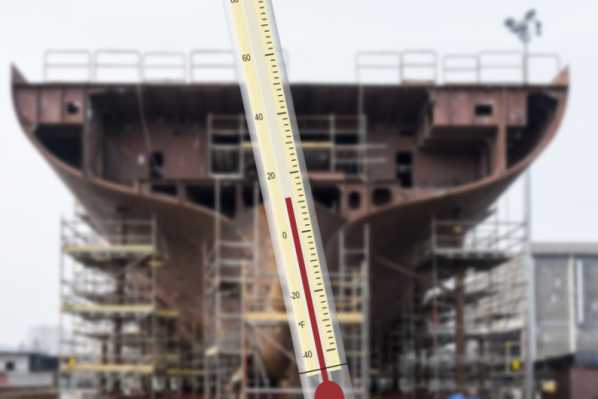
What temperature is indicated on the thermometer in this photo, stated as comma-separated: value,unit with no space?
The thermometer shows 12,°F
